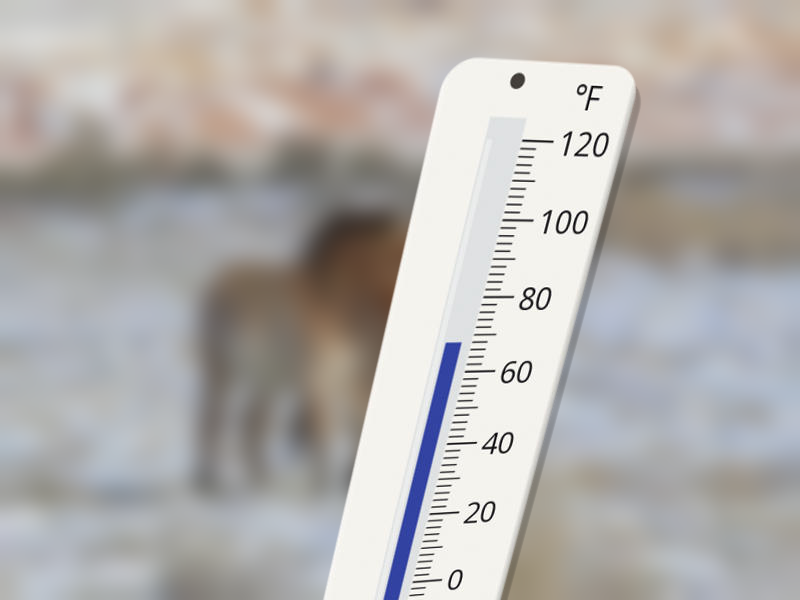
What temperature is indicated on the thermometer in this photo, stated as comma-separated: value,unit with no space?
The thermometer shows 68,°F
